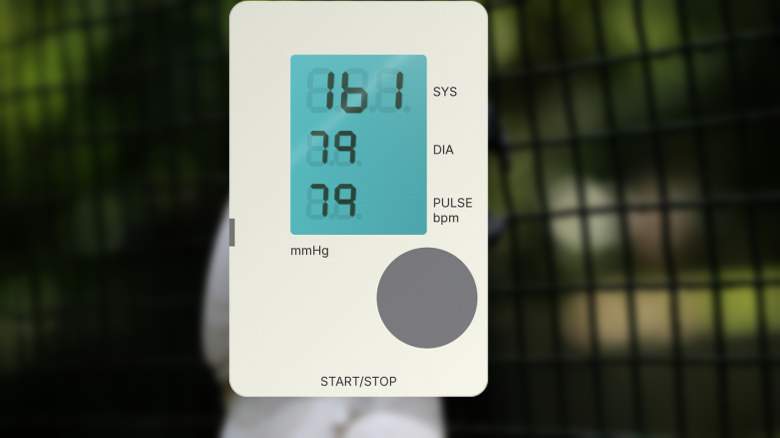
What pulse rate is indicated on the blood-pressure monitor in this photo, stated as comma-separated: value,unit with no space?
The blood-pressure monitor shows 79,bpm
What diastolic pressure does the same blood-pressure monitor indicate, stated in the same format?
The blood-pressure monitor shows 79,mmHg
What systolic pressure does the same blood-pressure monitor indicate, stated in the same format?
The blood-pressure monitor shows 161,mmHg
